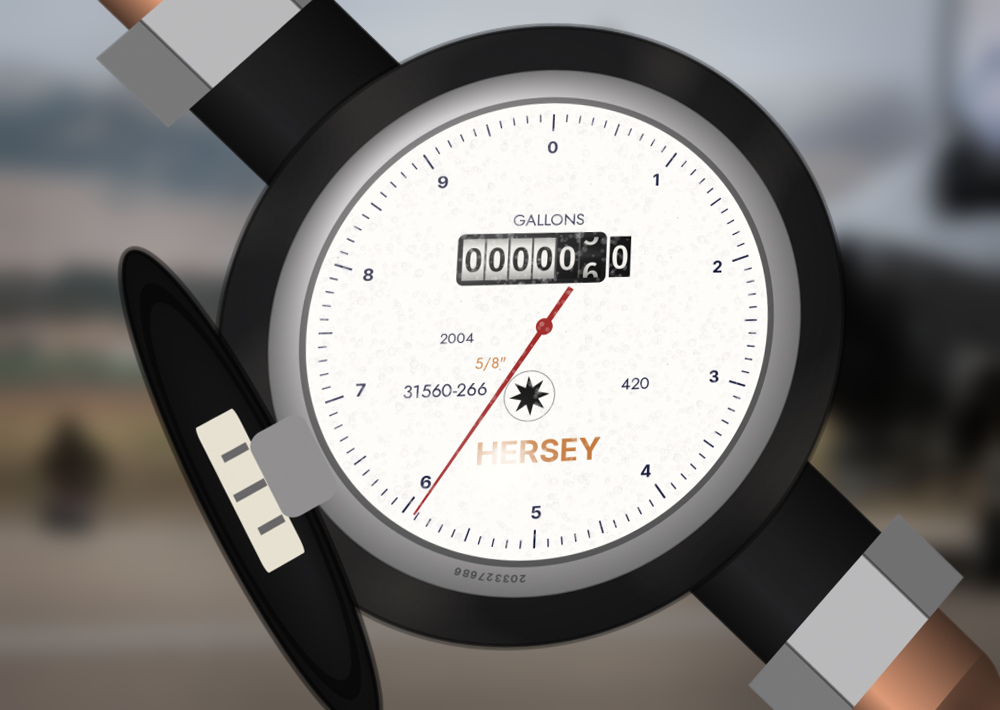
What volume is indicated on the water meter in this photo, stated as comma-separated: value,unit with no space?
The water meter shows 55.9,gal
